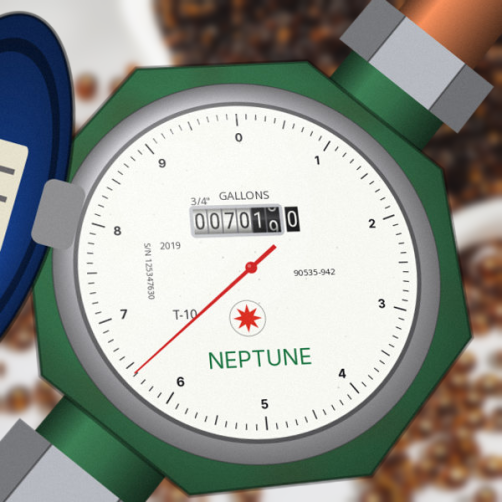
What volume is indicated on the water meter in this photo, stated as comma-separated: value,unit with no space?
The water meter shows 70186.4,gal
